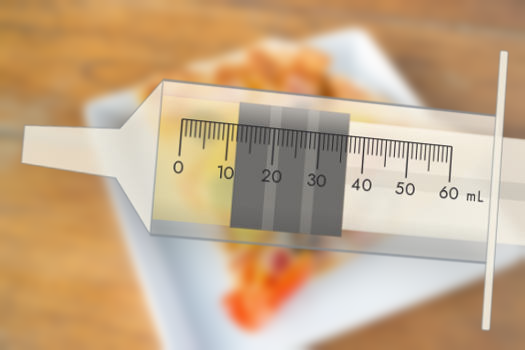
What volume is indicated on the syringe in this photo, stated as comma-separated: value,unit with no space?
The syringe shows 12,mL
